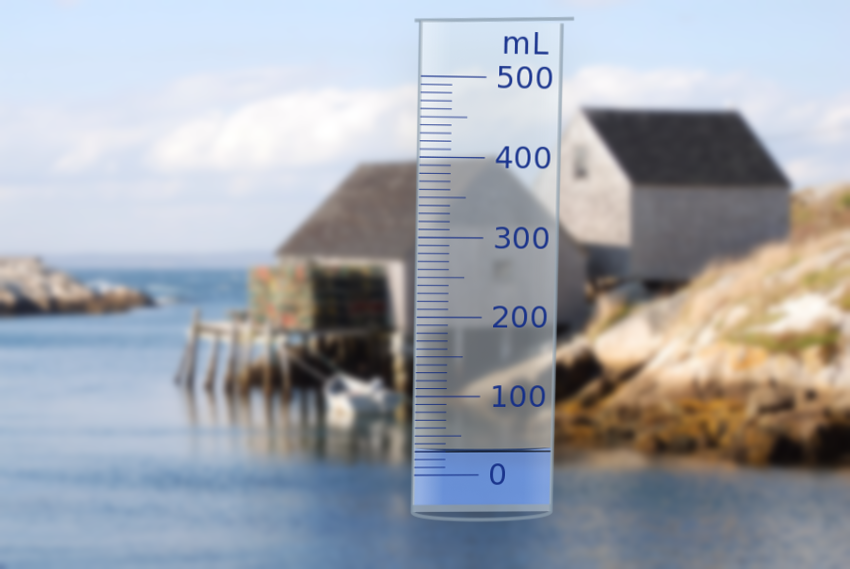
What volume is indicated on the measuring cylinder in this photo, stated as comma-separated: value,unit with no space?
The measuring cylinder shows 30,mL
